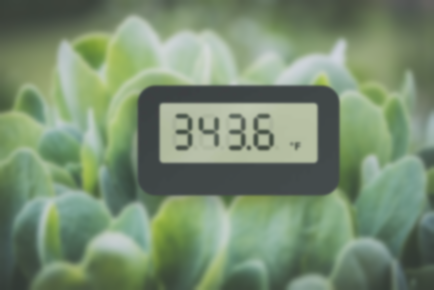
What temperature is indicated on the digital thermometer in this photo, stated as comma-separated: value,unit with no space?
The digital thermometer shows 343.6,°F
